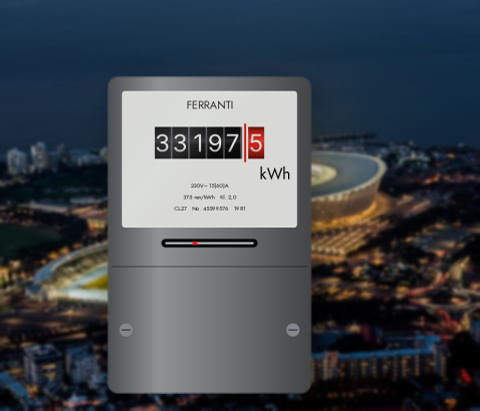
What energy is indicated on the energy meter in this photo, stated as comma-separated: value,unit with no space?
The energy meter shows 33197.5,kWh
